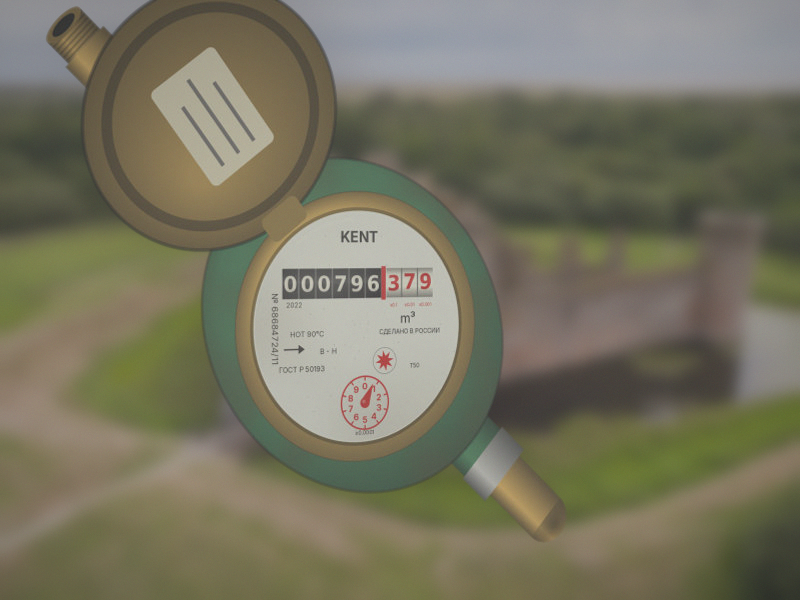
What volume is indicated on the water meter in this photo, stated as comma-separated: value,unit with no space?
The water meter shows 796.3790,m³
